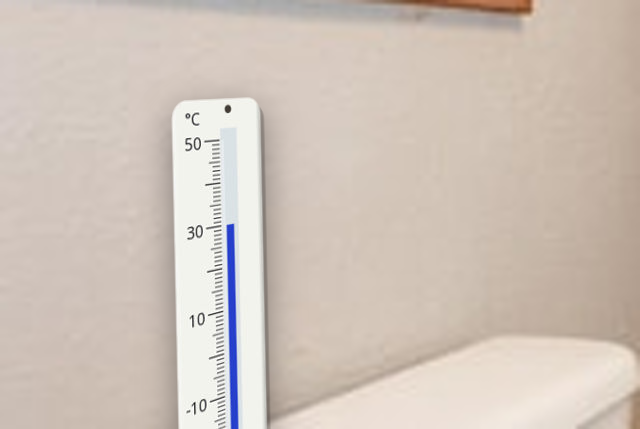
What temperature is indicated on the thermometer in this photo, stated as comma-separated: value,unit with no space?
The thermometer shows 30,°C
